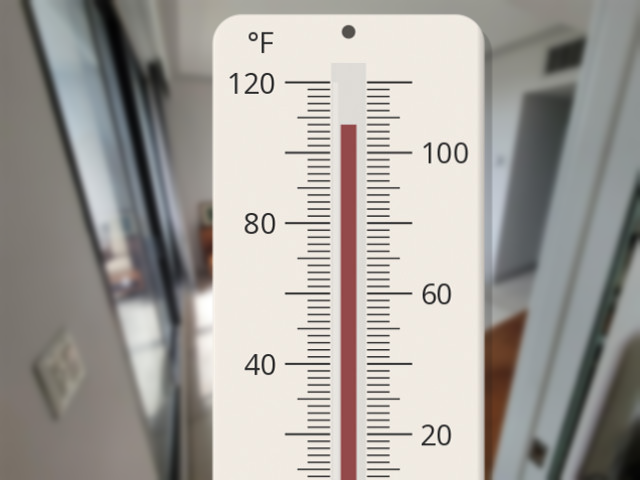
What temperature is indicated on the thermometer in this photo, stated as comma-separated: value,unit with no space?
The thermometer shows 108,°F
